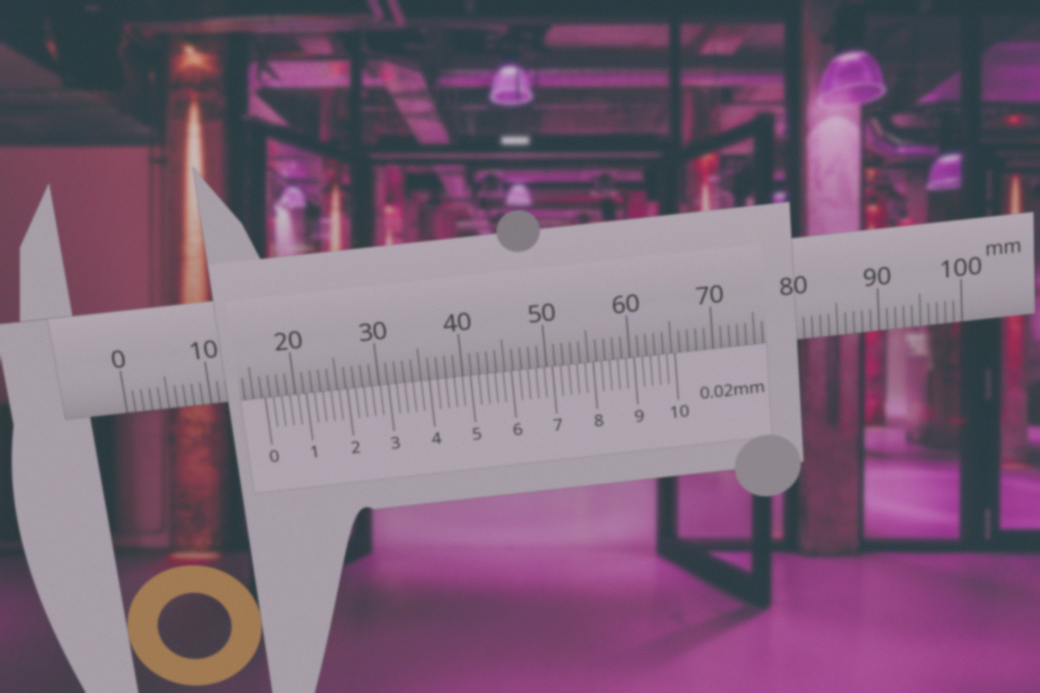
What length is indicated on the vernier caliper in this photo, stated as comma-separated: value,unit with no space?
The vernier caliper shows 16.4,mm
